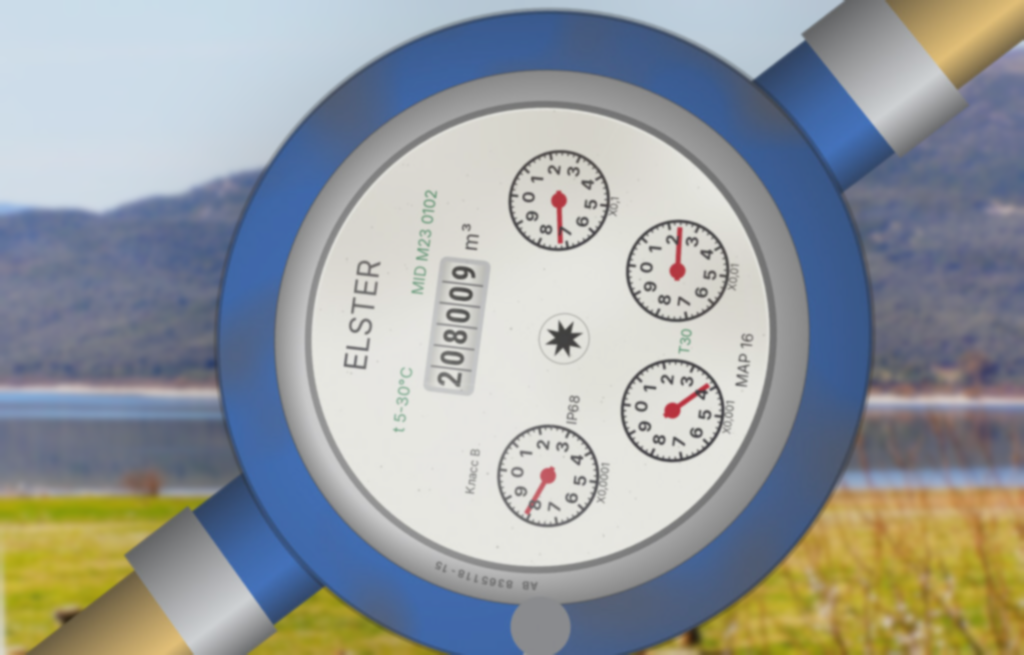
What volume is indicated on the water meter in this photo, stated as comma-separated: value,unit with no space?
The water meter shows 208009.7238,m³
